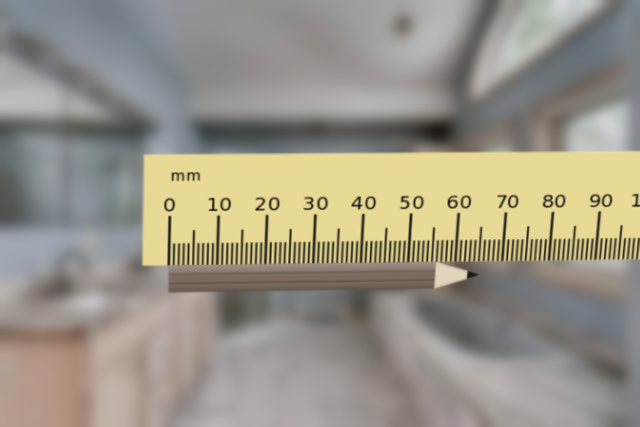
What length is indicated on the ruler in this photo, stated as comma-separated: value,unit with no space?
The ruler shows 65,mm
